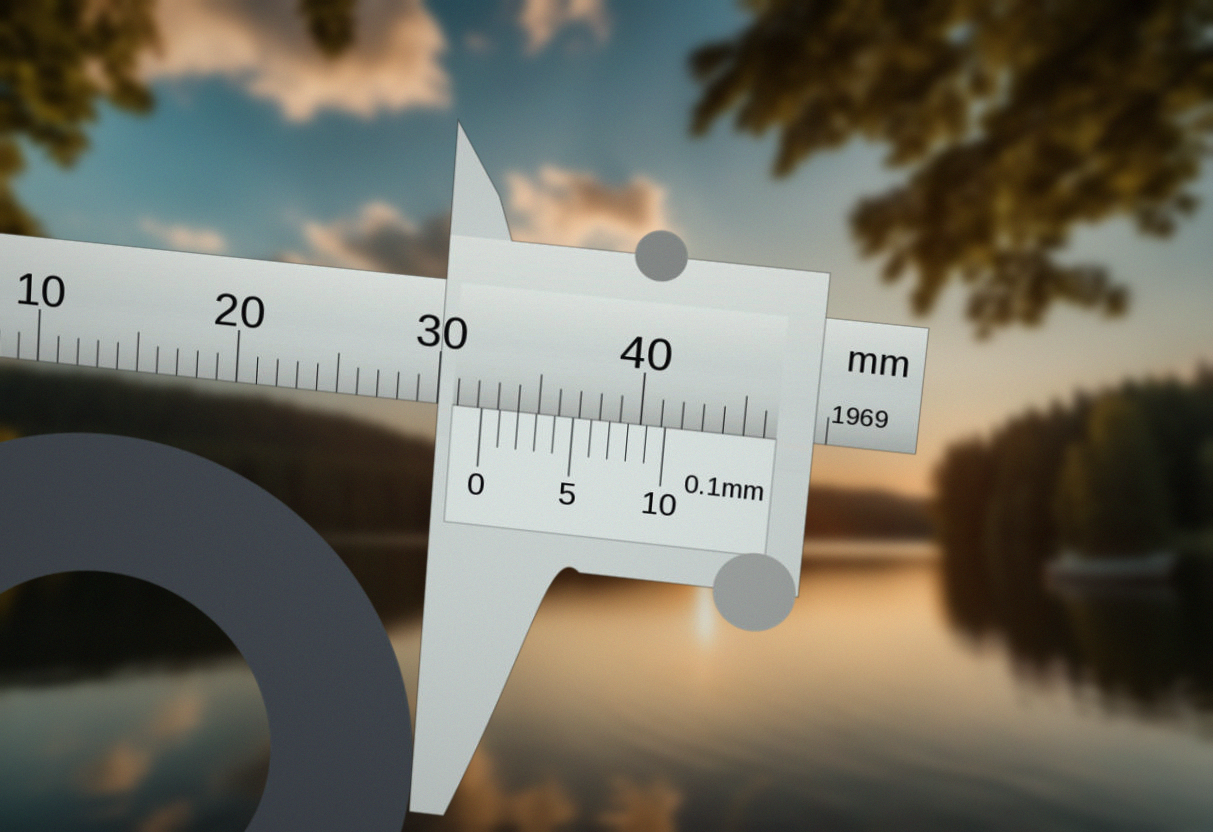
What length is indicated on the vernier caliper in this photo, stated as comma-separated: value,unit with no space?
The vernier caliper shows 32.2,mm
